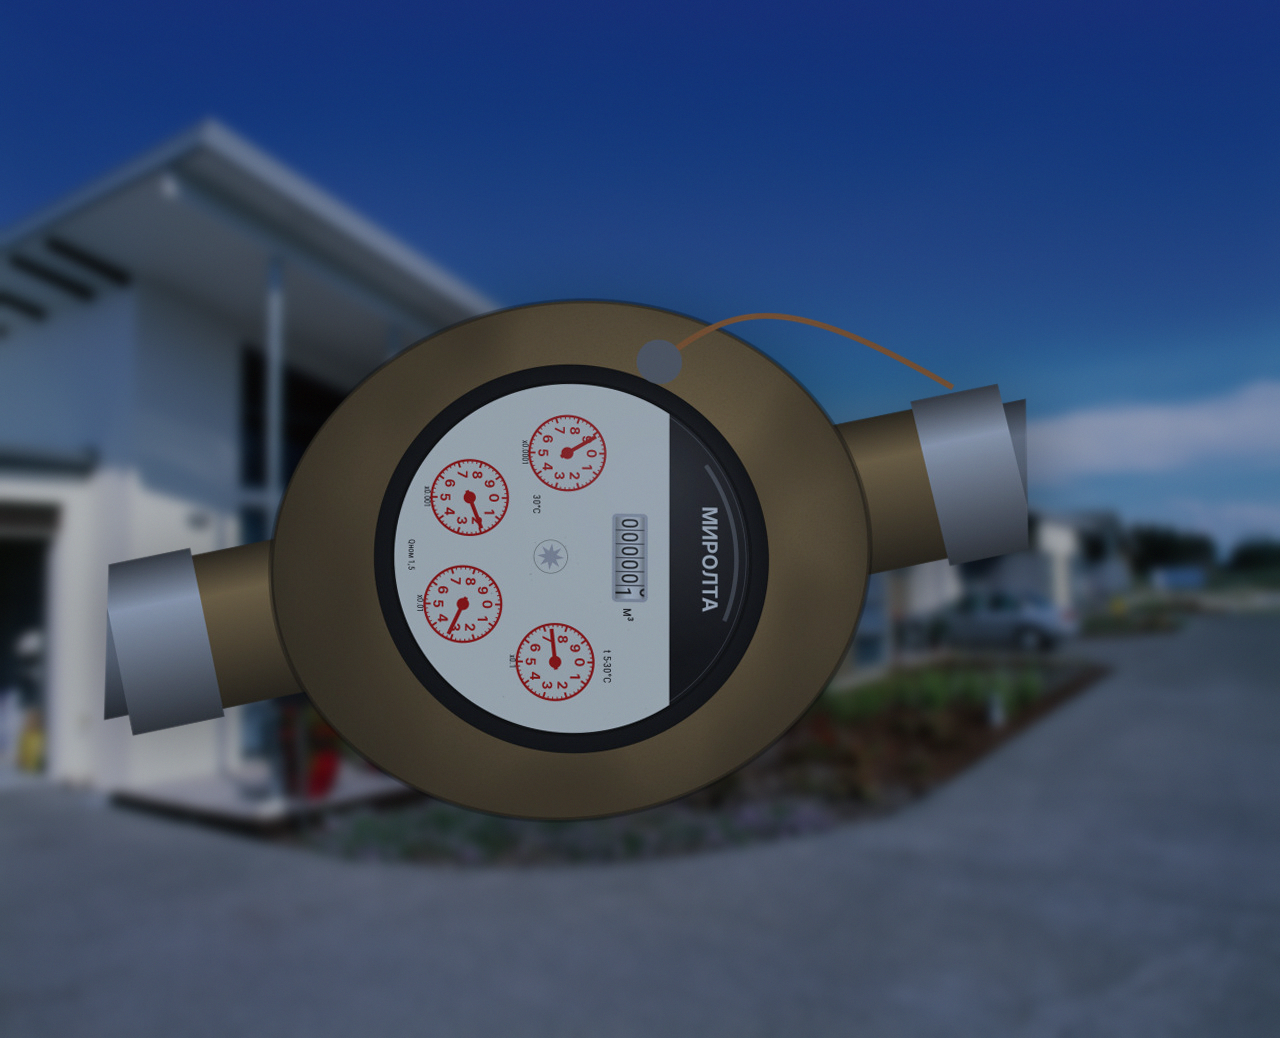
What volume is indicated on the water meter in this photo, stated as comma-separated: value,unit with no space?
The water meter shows 0.7319,m³
